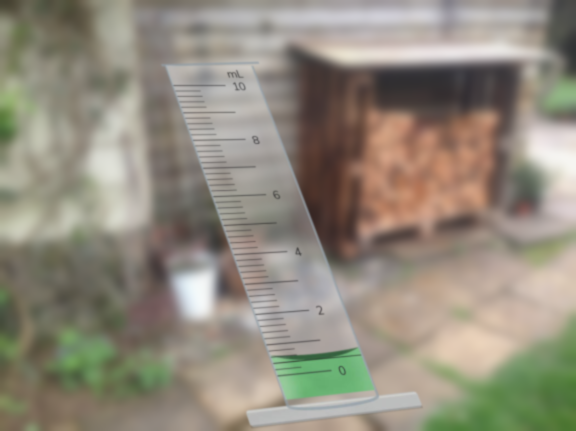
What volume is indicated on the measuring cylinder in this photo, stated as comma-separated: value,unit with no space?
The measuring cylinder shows 0.4,mL
